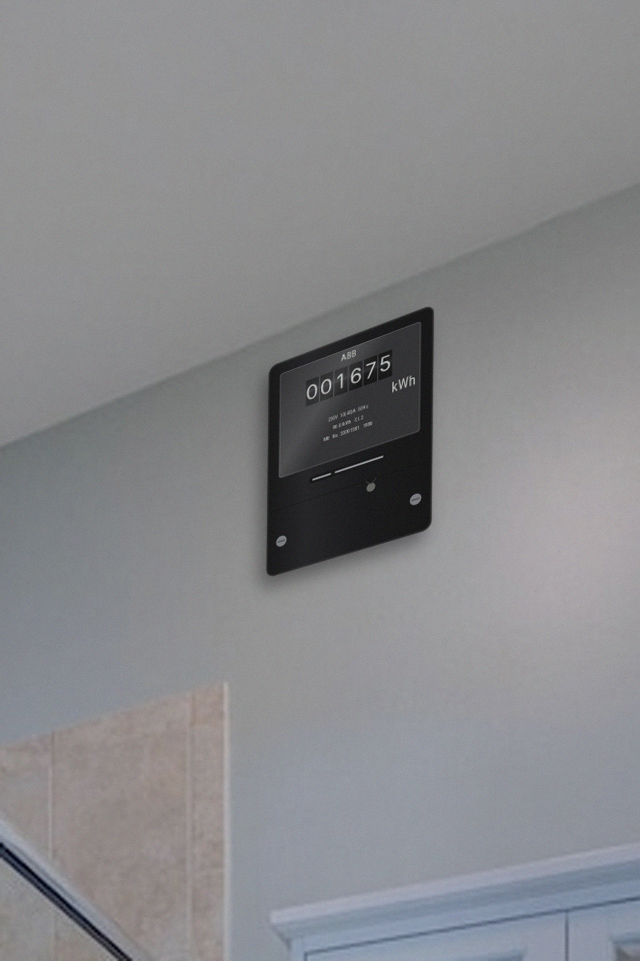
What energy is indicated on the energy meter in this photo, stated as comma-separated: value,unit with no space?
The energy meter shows 1675,kWh
